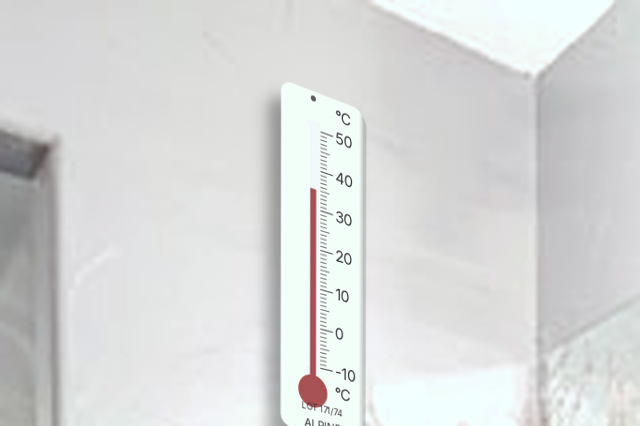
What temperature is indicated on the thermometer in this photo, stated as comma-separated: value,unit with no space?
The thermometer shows 35,°C
